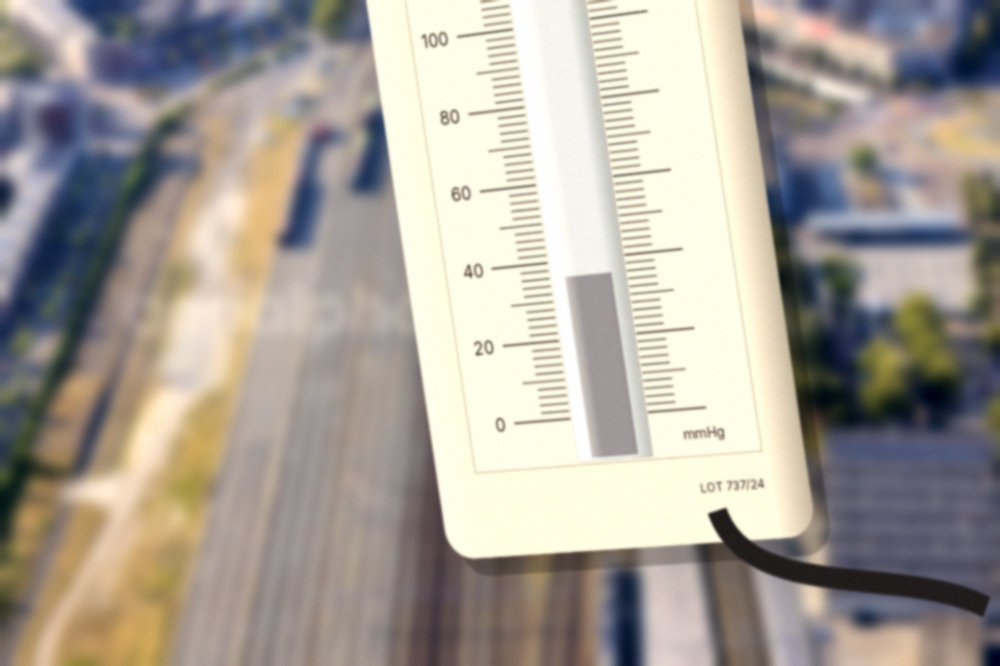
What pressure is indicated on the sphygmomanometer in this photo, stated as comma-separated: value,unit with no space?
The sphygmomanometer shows 36,mmHg
